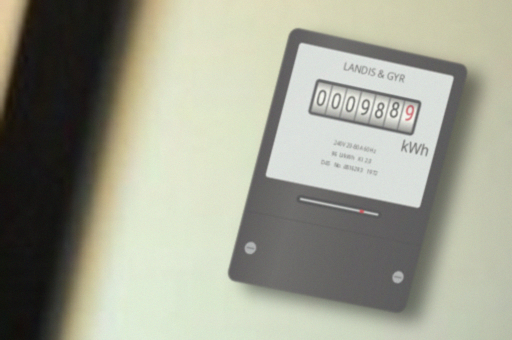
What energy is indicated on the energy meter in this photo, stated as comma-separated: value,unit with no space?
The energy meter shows 988.9,kWh
